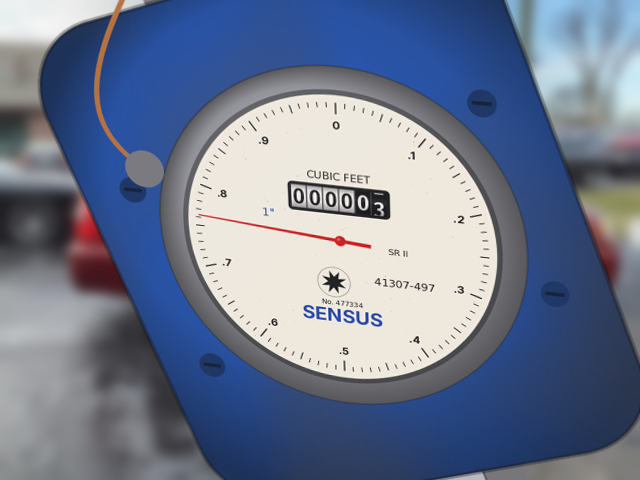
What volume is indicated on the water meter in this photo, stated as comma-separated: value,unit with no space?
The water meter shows 2.76,ft³
